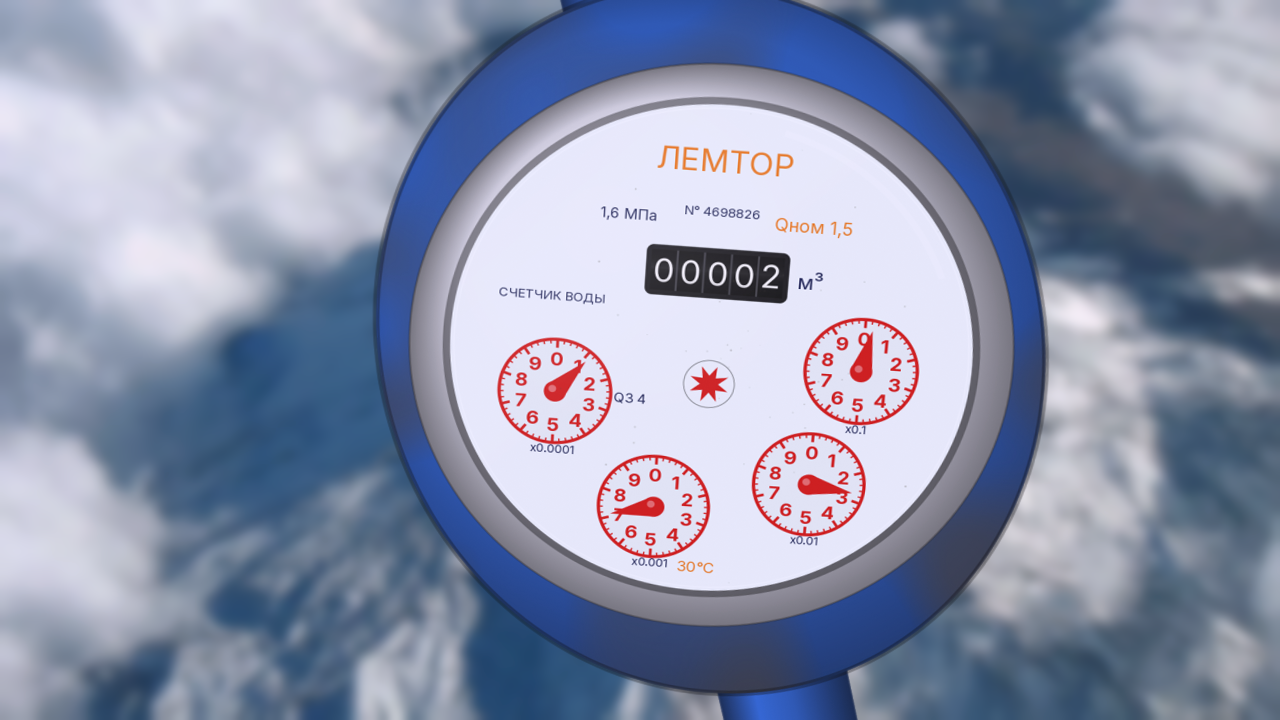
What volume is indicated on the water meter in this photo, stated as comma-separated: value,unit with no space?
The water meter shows 2.0271,m³
